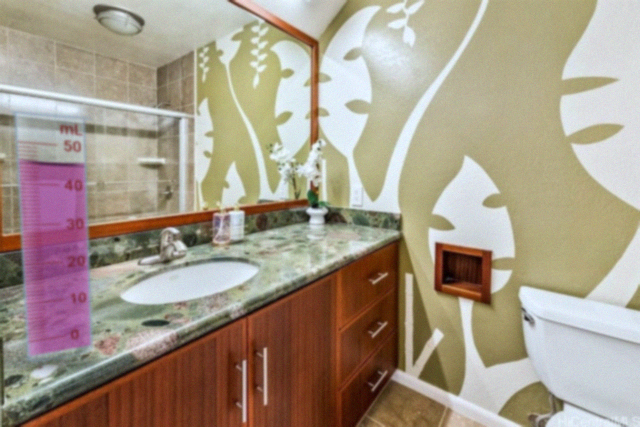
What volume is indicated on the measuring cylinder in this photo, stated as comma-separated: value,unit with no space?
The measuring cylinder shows 45,mL
